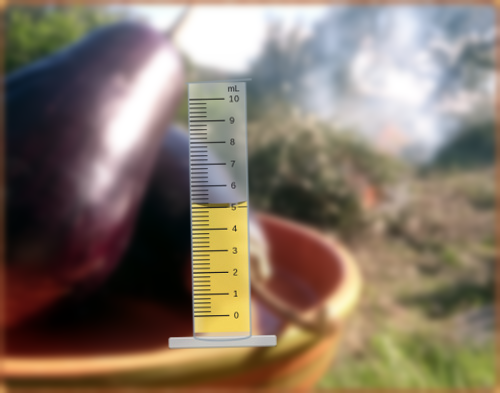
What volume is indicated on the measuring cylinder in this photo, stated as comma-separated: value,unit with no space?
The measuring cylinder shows 5,mL
